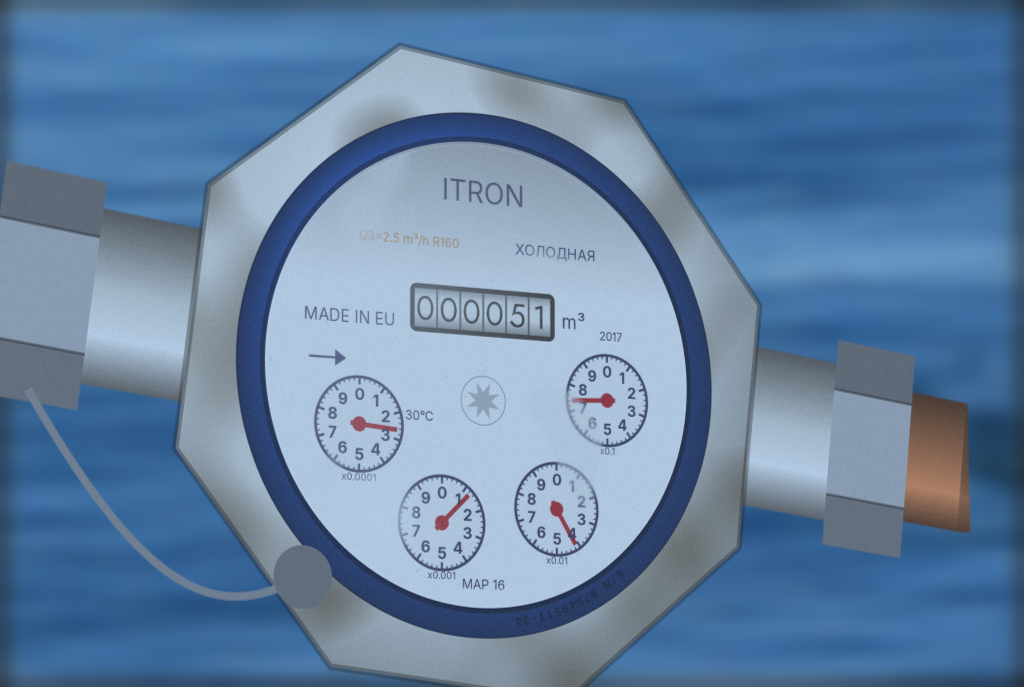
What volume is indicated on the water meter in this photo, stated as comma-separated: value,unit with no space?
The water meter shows 51.7412,m³
